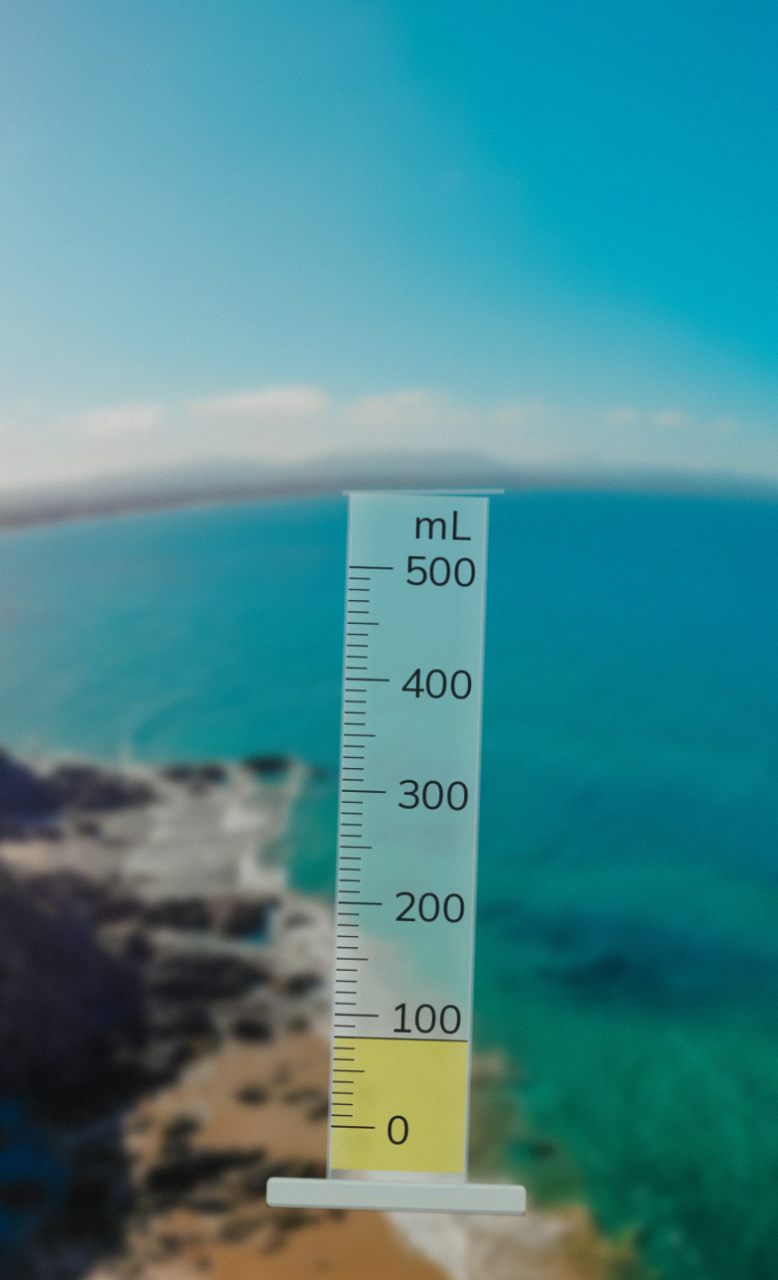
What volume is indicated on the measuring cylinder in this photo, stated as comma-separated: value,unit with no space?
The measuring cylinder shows 80,mL
